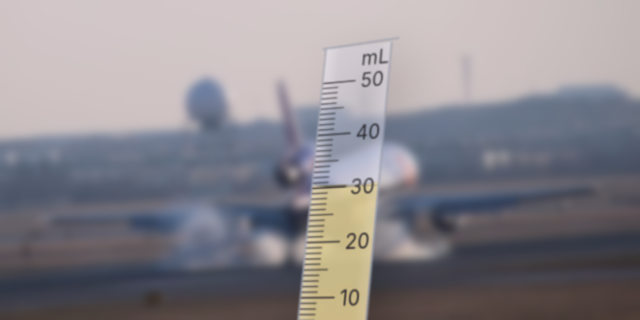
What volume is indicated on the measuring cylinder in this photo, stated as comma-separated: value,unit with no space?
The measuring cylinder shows 30,mL
